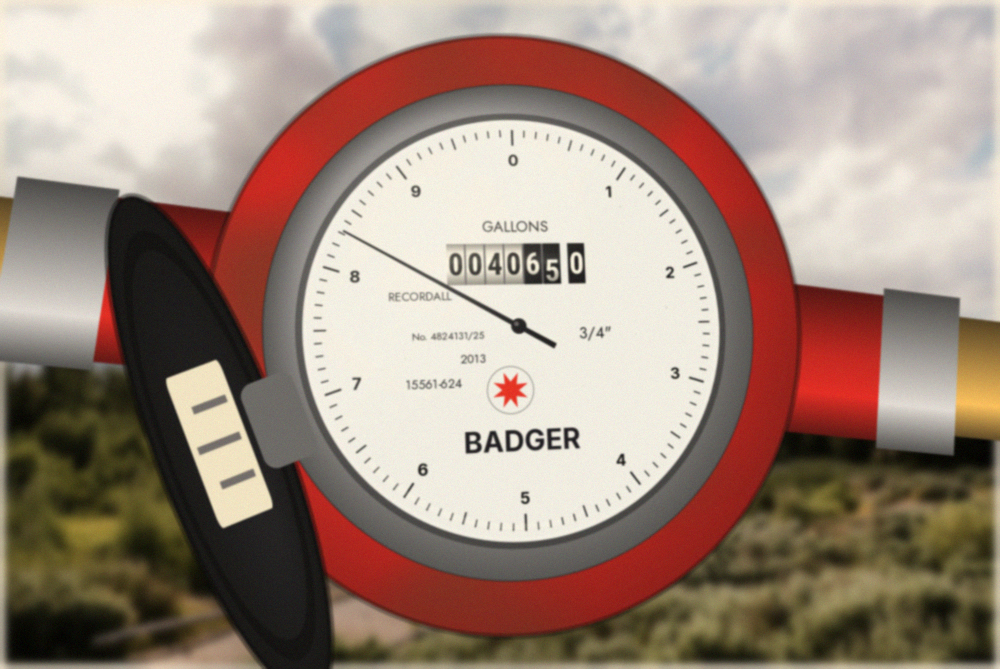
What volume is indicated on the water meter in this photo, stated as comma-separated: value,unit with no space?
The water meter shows 40648.3,gal
